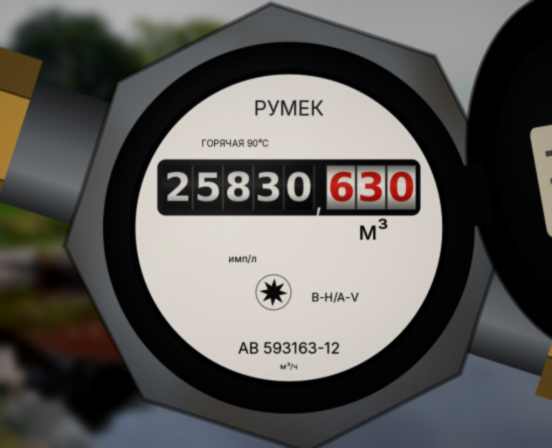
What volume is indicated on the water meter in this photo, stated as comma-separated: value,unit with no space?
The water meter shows 25830.630,m³
